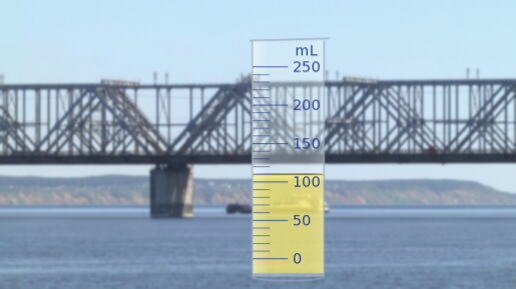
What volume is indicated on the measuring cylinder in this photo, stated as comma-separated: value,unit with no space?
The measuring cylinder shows 110,mL
